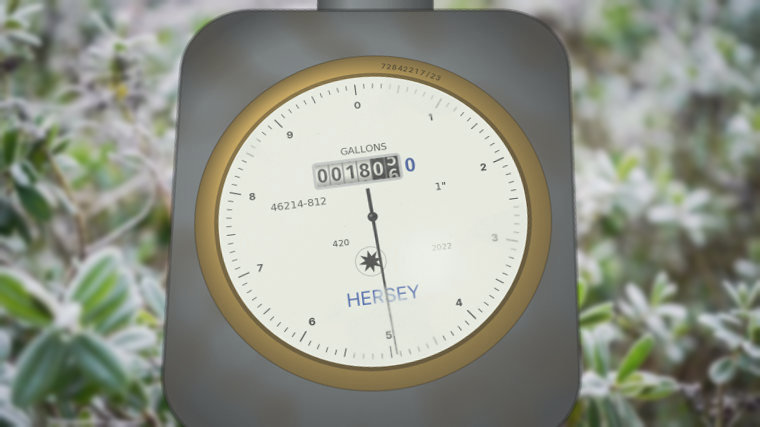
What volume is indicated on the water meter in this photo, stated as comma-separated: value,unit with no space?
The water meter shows 18054.9,gal
